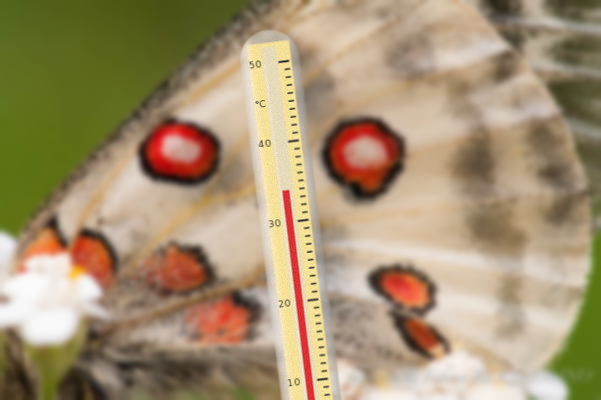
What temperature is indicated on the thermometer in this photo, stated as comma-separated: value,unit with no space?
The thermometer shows 34,°C
